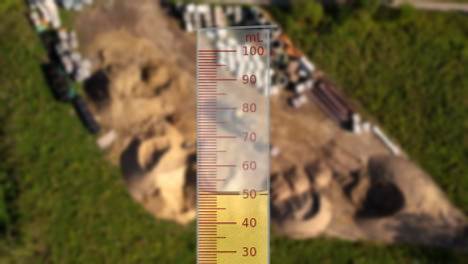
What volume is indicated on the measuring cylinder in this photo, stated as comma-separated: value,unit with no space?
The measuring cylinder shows 50,mL
